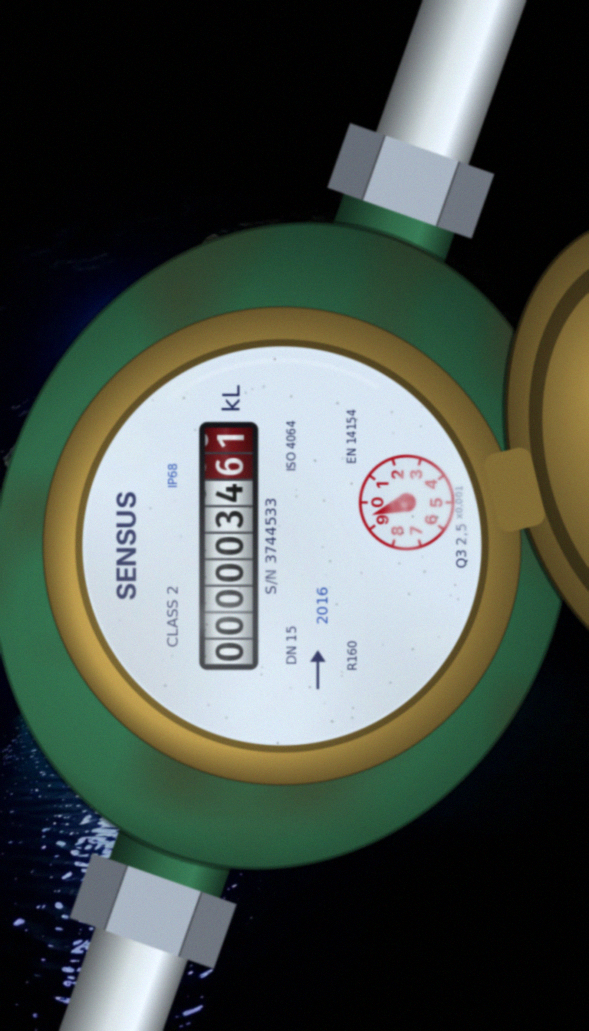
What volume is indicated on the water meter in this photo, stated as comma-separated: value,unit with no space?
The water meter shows 34.609,kL
